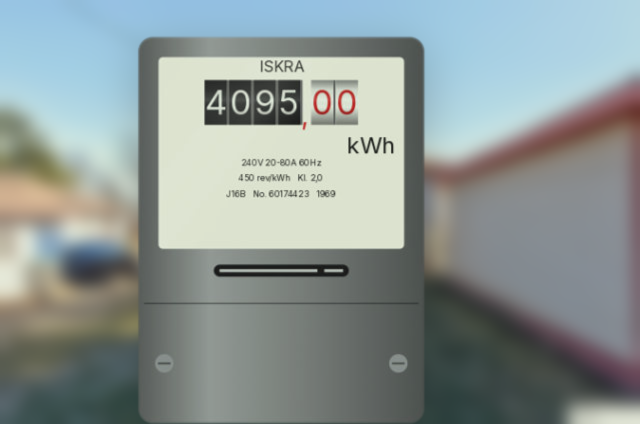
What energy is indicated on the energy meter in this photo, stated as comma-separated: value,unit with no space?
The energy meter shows 4095.00,kWh
